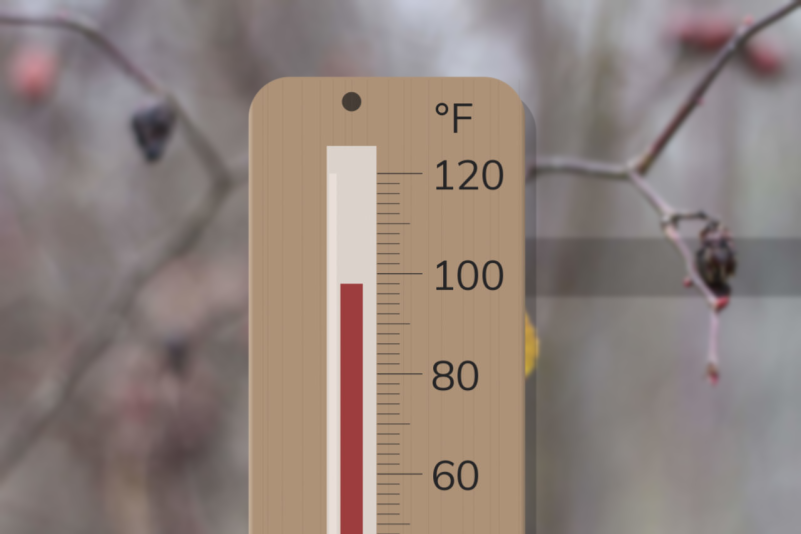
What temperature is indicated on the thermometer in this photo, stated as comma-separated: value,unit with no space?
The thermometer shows 98,°F
